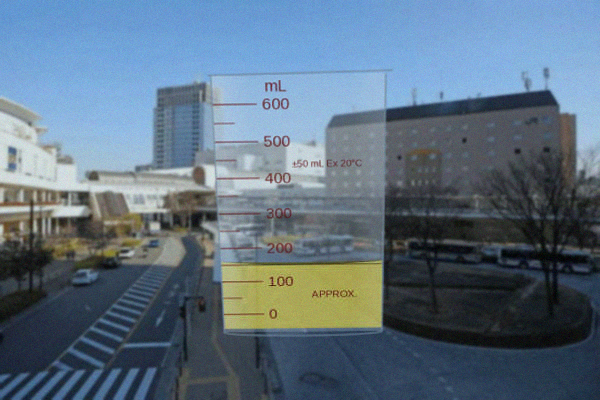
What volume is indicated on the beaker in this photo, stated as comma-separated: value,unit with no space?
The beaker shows 150,mL
